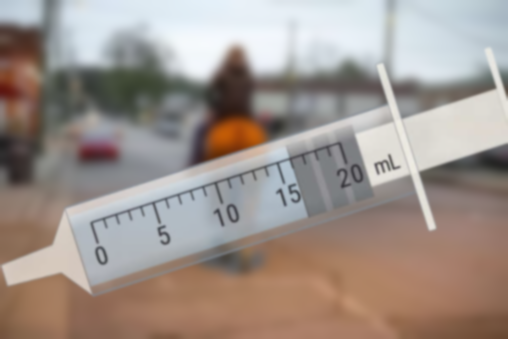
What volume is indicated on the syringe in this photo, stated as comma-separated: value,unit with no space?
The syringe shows 16,mL
